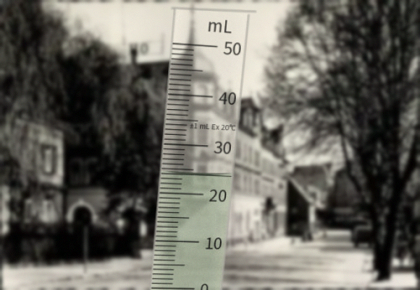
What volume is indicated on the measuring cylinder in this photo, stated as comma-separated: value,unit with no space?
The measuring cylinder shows 24,mL
